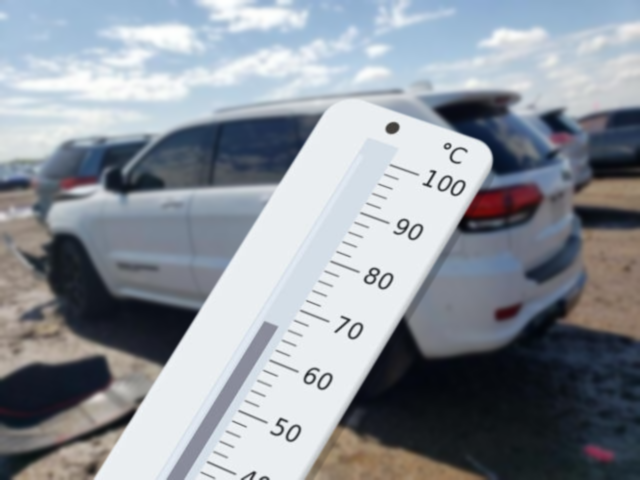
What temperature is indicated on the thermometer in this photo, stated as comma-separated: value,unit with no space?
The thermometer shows 66,°C
